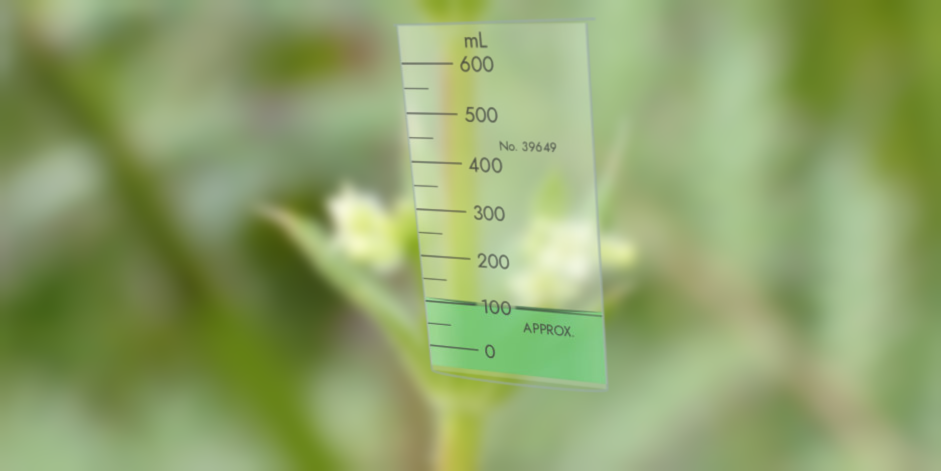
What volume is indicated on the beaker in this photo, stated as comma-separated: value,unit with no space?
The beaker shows 100,mL
